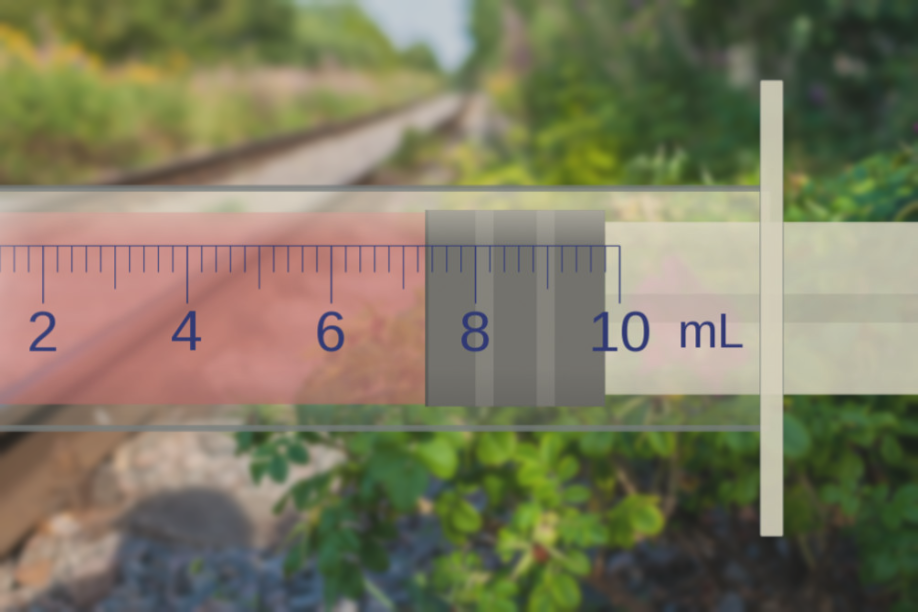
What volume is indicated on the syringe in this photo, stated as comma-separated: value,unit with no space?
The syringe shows 7.3,mL
